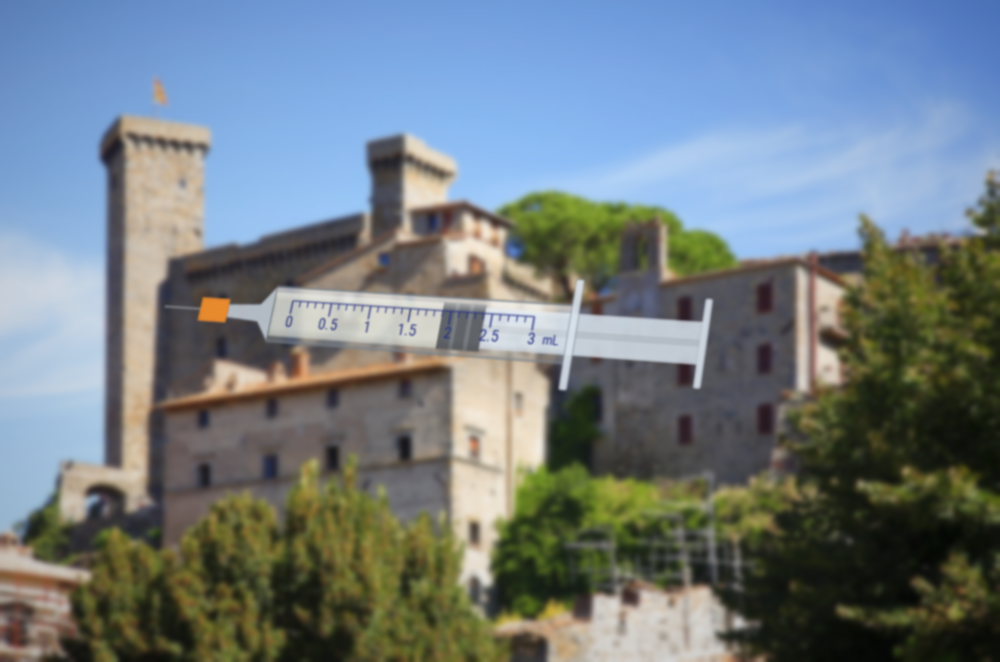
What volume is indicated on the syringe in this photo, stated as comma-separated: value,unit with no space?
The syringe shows 1.9,mL
